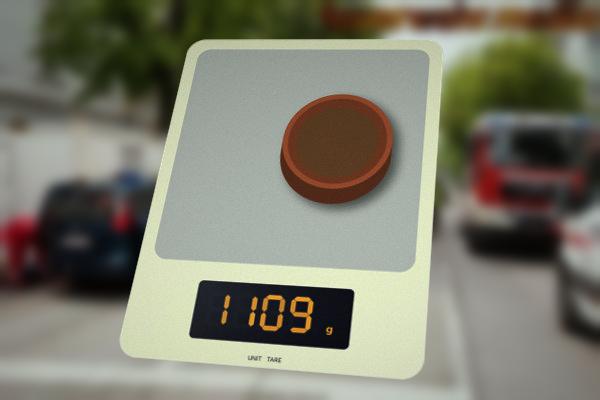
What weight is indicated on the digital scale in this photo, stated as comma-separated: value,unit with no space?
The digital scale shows 1109,g
